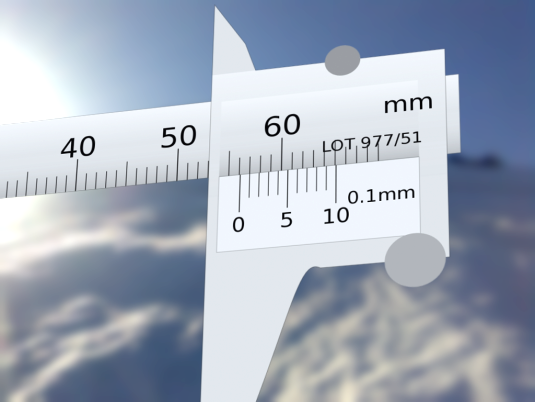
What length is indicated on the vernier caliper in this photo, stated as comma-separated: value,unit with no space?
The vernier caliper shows 56.1,mm
